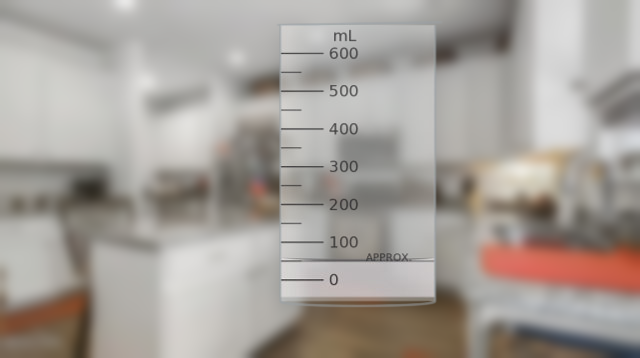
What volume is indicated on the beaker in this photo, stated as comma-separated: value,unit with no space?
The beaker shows 50,mL
